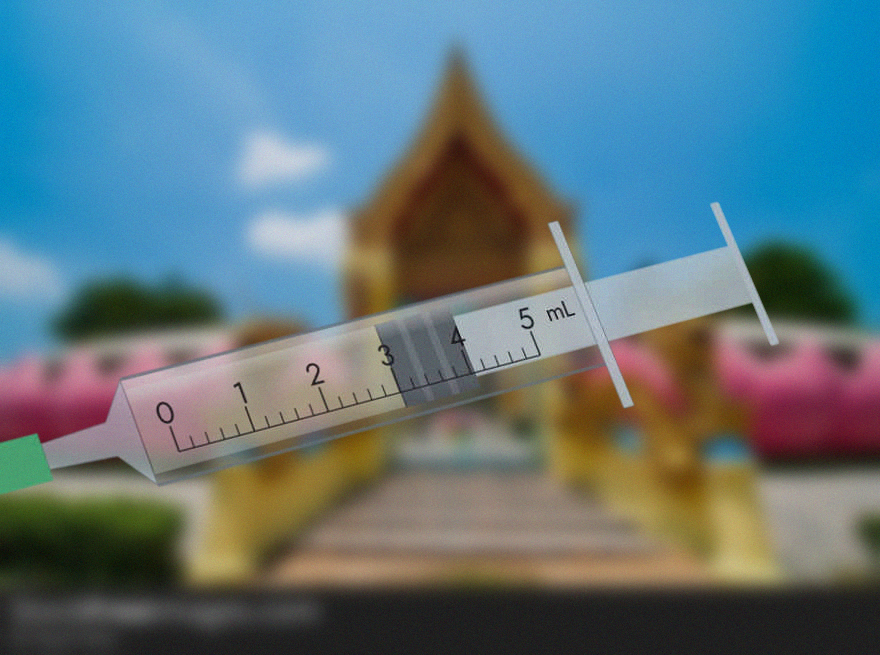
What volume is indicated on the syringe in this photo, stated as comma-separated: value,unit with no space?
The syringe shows 3,mL
